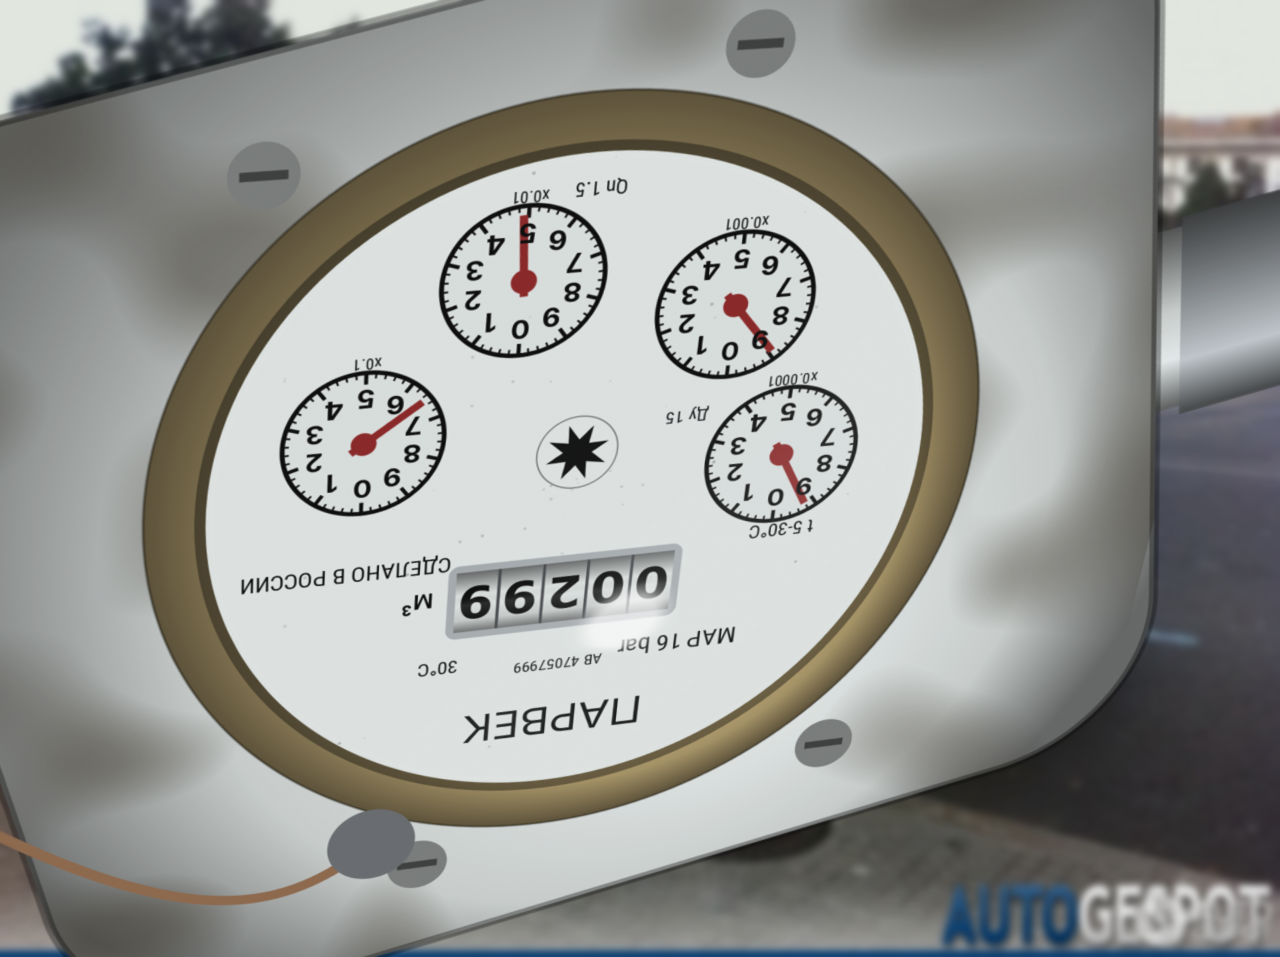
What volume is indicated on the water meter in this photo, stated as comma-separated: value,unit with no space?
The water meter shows 299.6489,m³
